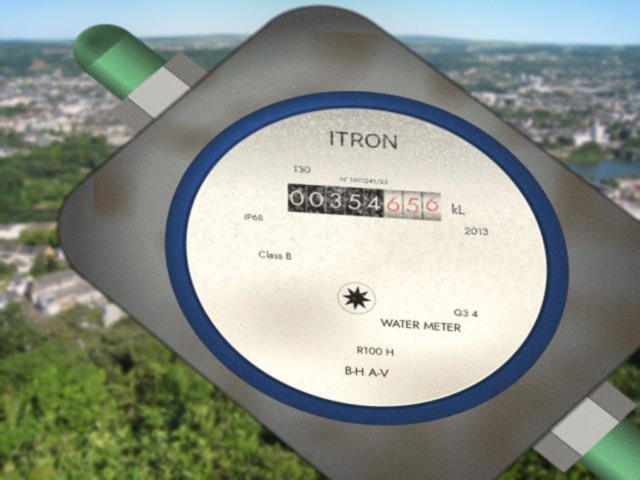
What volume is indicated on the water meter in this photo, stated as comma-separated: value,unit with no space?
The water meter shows 354.656,kL
